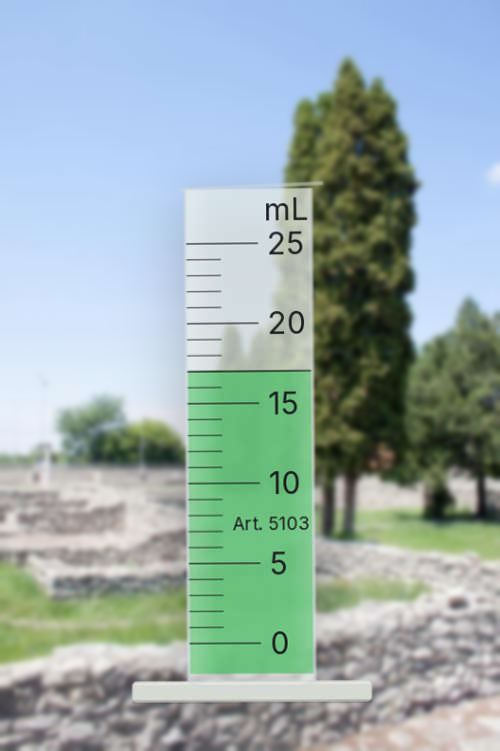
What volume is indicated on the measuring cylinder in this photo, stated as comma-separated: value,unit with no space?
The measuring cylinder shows 17,mL
